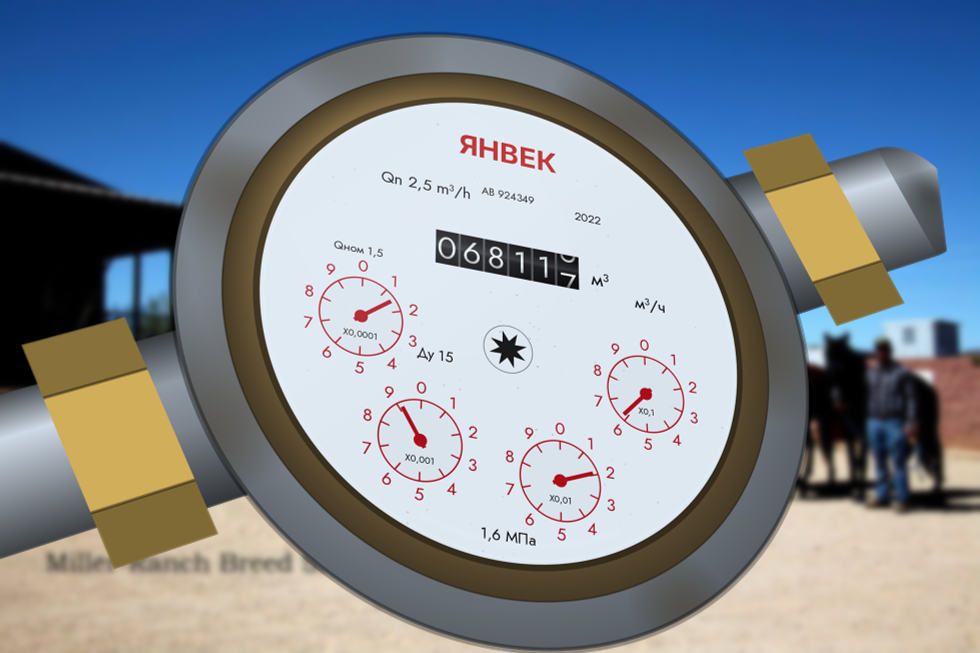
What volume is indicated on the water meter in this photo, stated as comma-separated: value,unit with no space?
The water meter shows 68116.6191,m³
